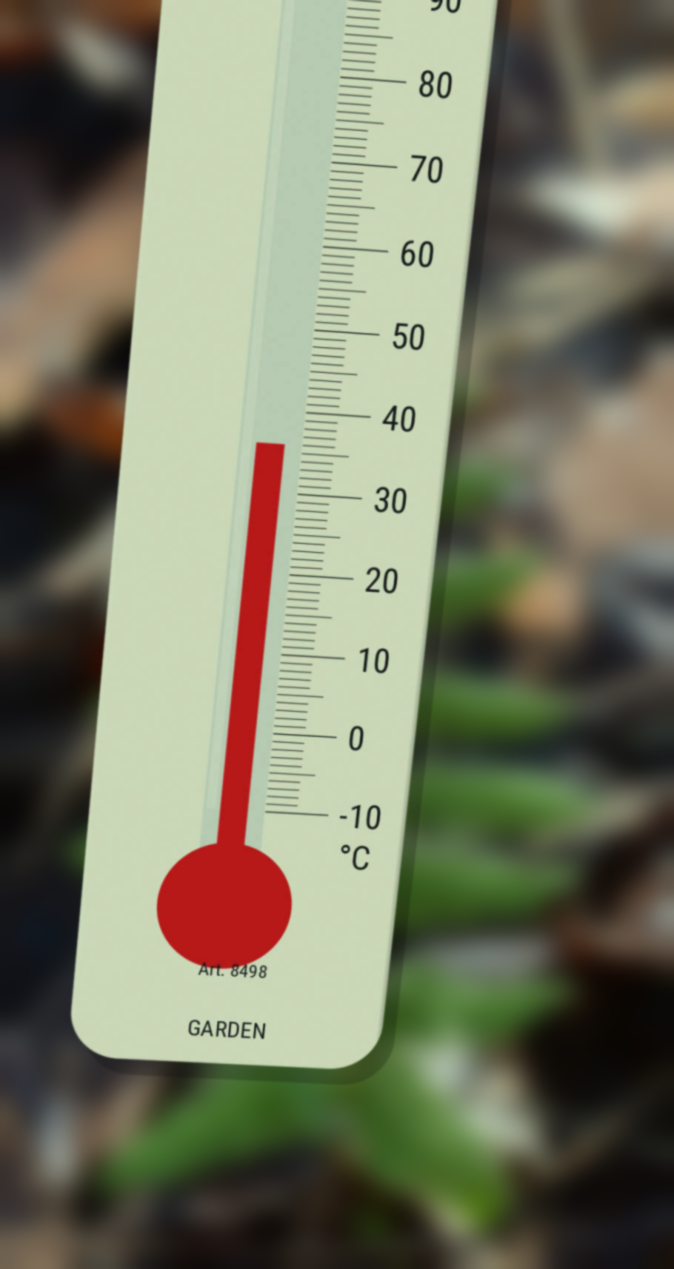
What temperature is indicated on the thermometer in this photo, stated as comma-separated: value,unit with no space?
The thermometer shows 36,°C
